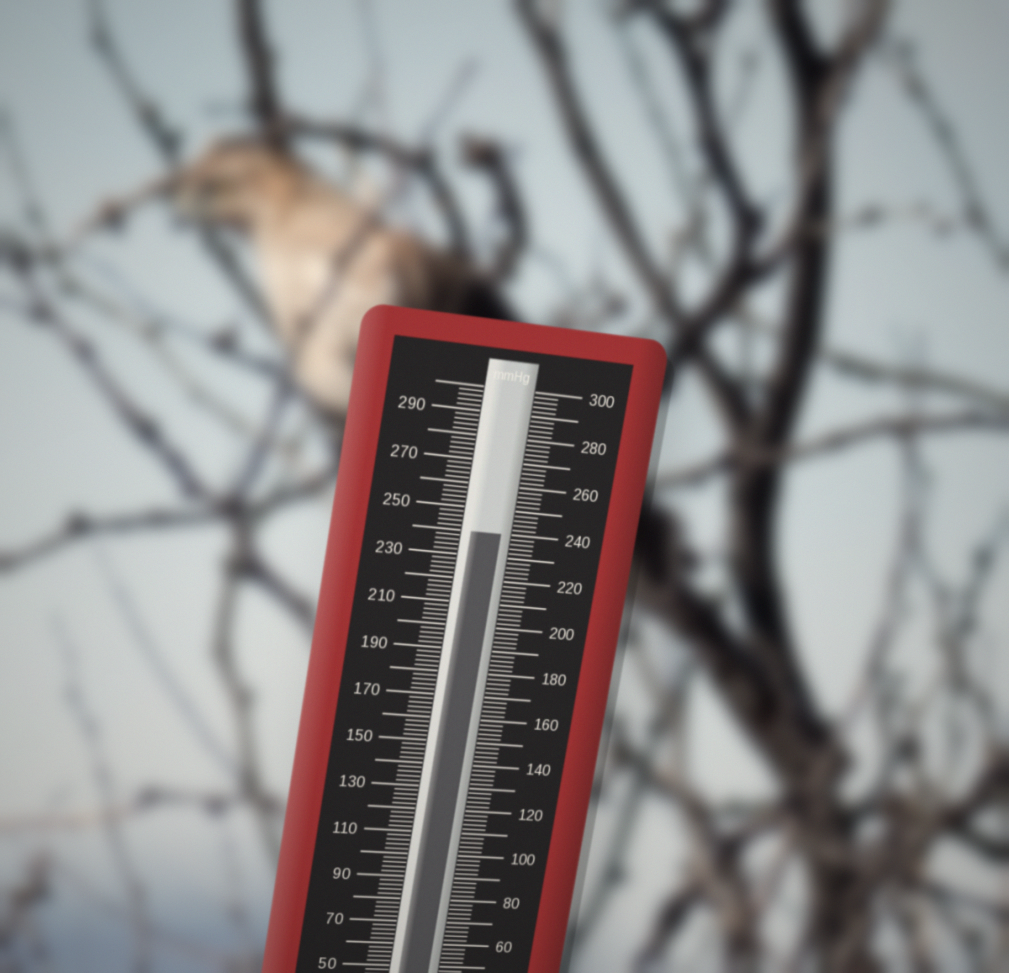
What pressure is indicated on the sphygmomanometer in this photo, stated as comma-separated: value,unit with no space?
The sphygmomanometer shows 240,mmHg
